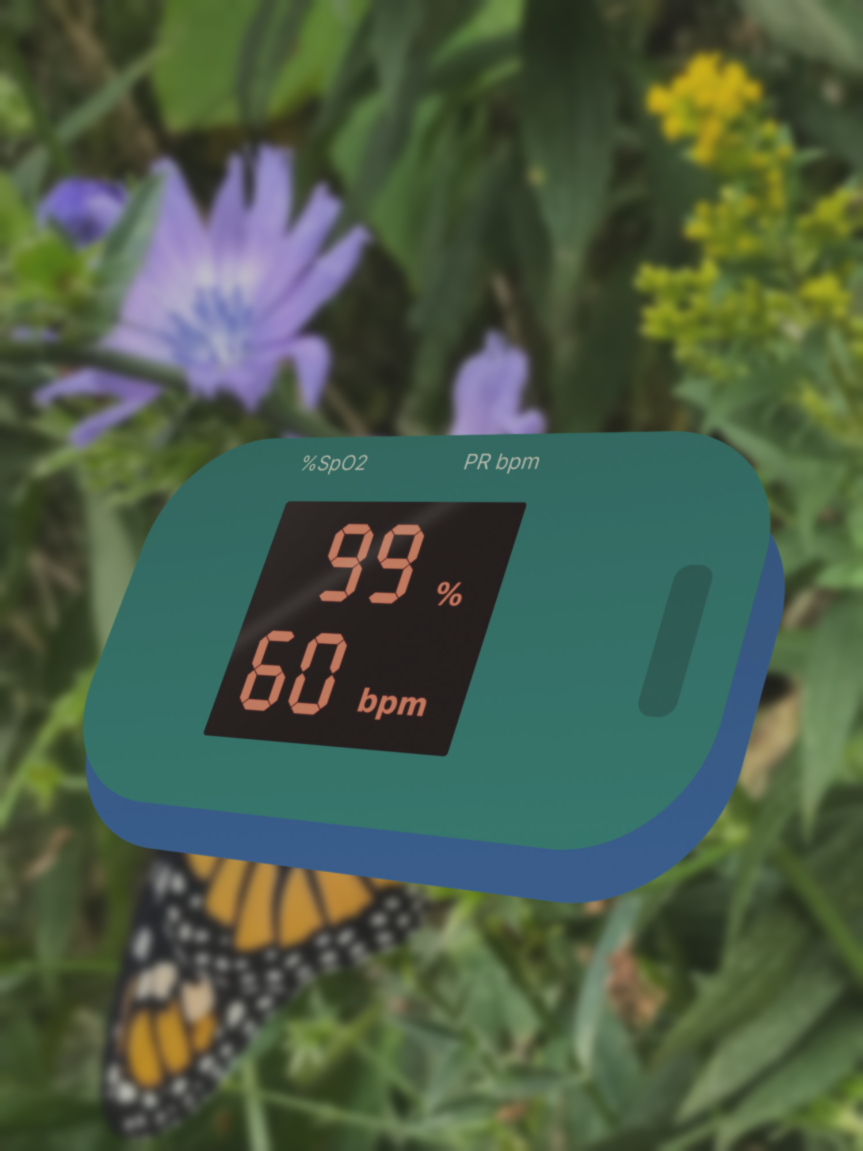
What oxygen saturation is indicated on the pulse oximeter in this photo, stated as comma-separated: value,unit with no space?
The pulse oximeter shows 99,%
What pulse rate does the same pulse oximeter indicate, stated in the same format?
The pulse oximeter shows 60,bpm
